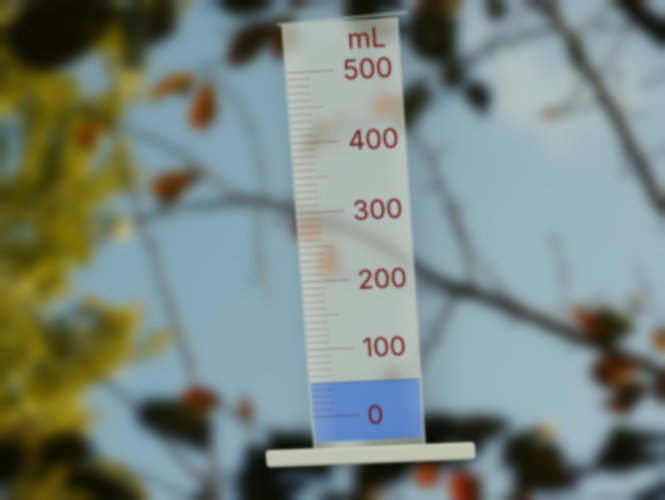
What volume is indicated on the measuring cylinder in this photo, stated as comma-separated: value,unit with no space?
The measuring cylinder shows 50,mL
